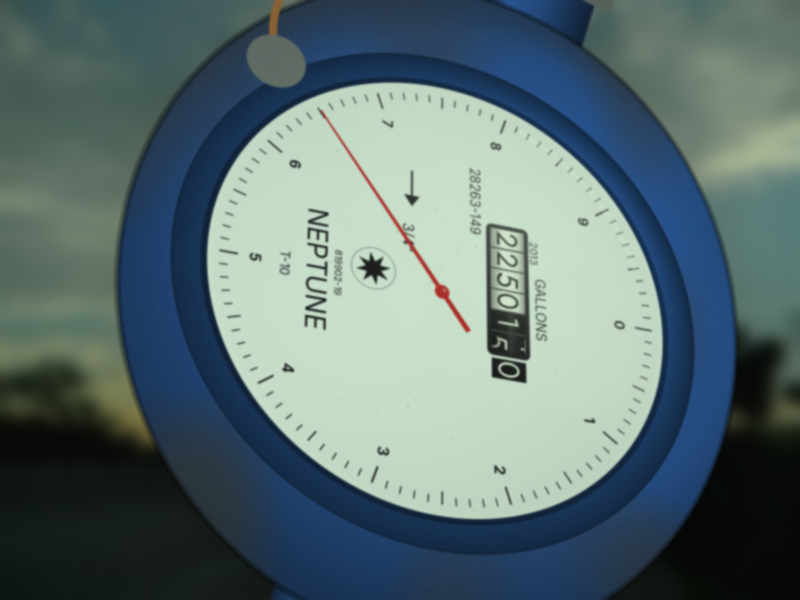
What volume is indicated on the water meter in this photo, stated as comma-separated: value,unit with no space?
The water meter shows 2250146.5,gal
